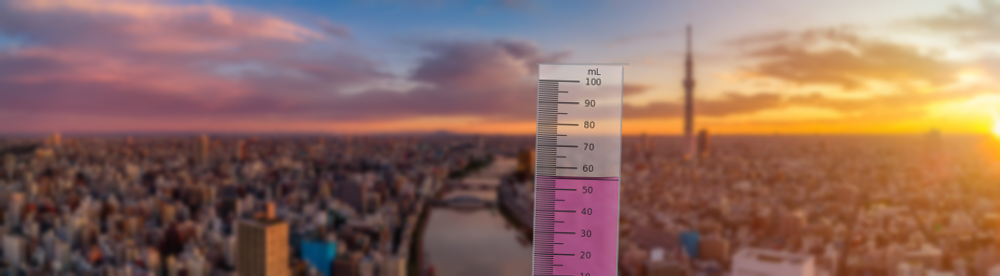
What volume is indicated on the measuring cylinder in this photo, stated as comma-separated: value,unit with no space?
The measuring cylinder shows 55,mL
